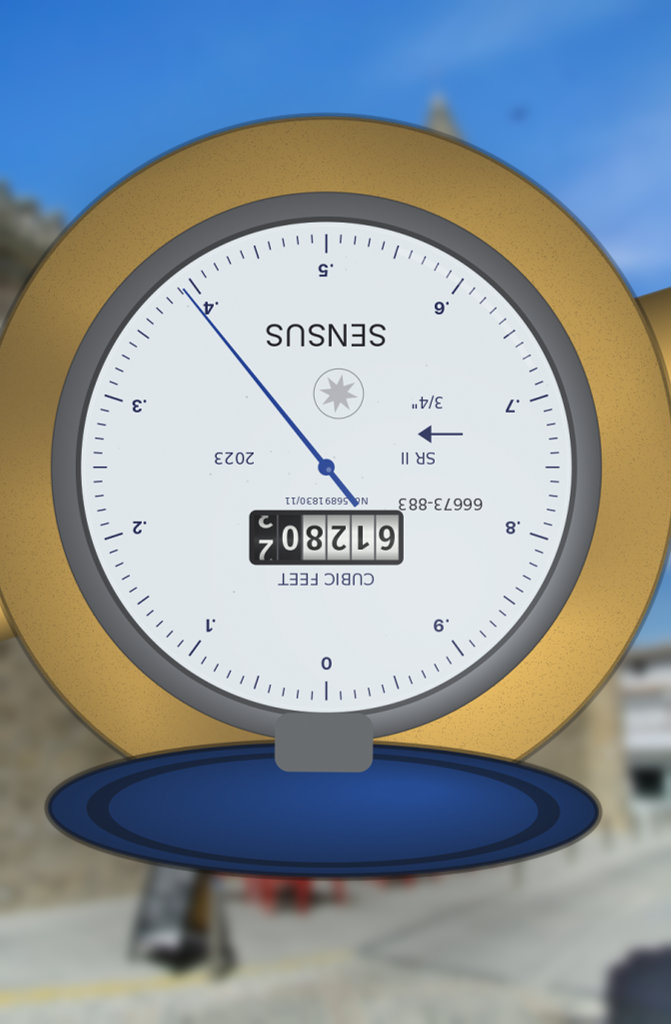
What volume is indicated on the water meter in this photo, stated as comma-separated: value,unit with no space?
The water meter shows 612802.39,ft³
